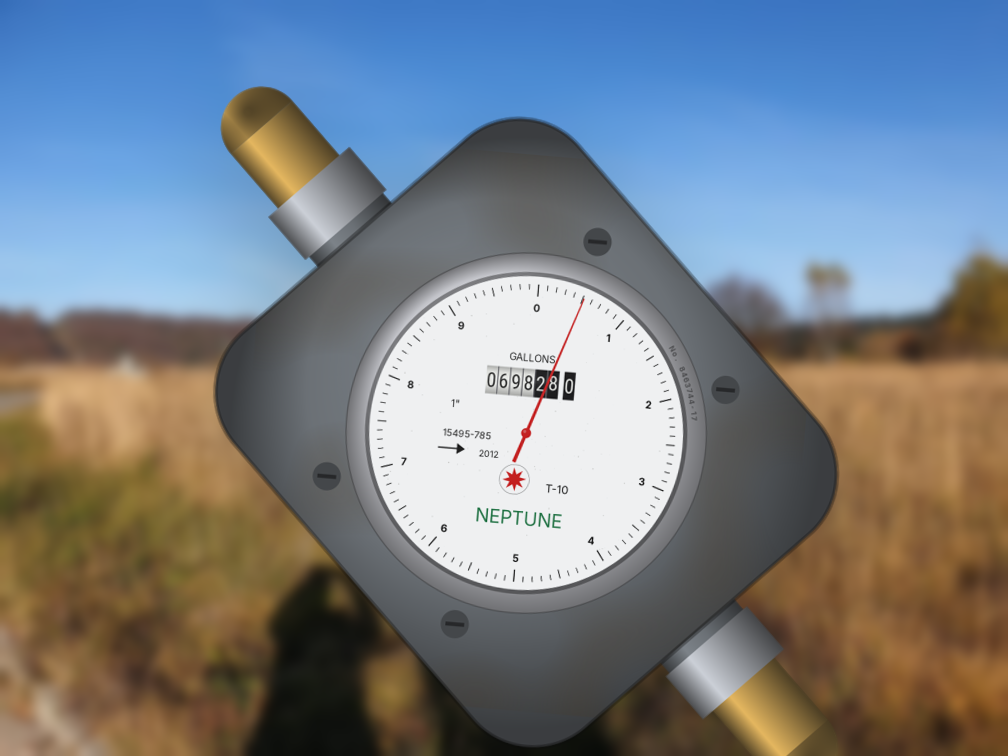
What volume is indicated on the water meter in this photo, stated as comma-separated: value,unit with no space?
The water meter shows 698280.5,gal
